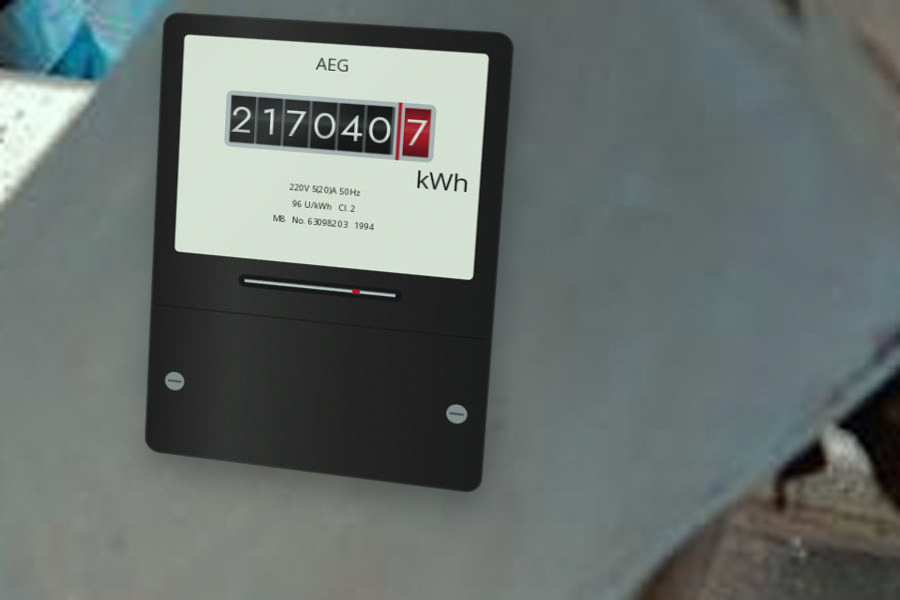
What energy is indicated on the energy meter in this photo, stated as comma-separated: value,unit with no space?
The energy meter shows 217040.7,kWh
